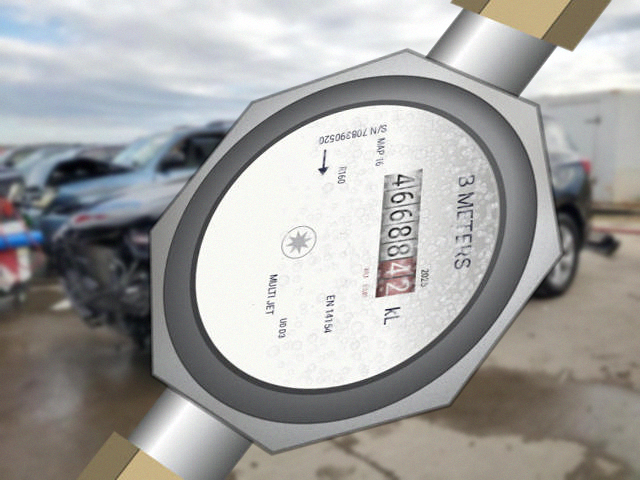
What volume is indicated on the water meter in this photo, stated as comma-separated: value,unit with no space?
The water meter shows 46688.42,kL
